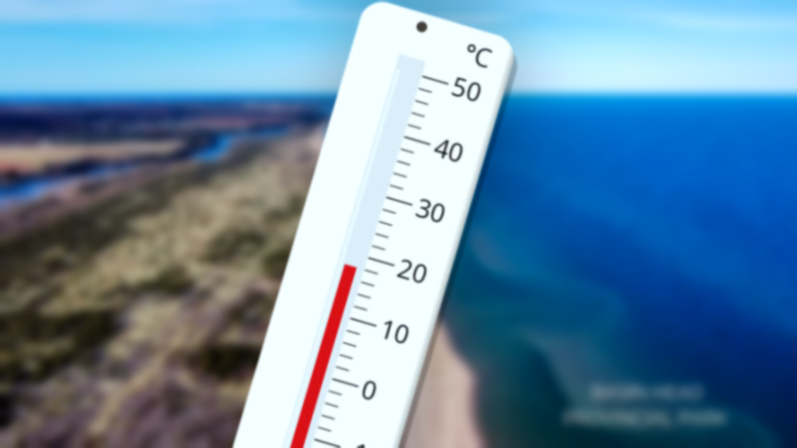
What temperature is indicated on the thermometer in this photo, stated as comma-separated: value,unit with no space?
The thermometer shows 18,°C
